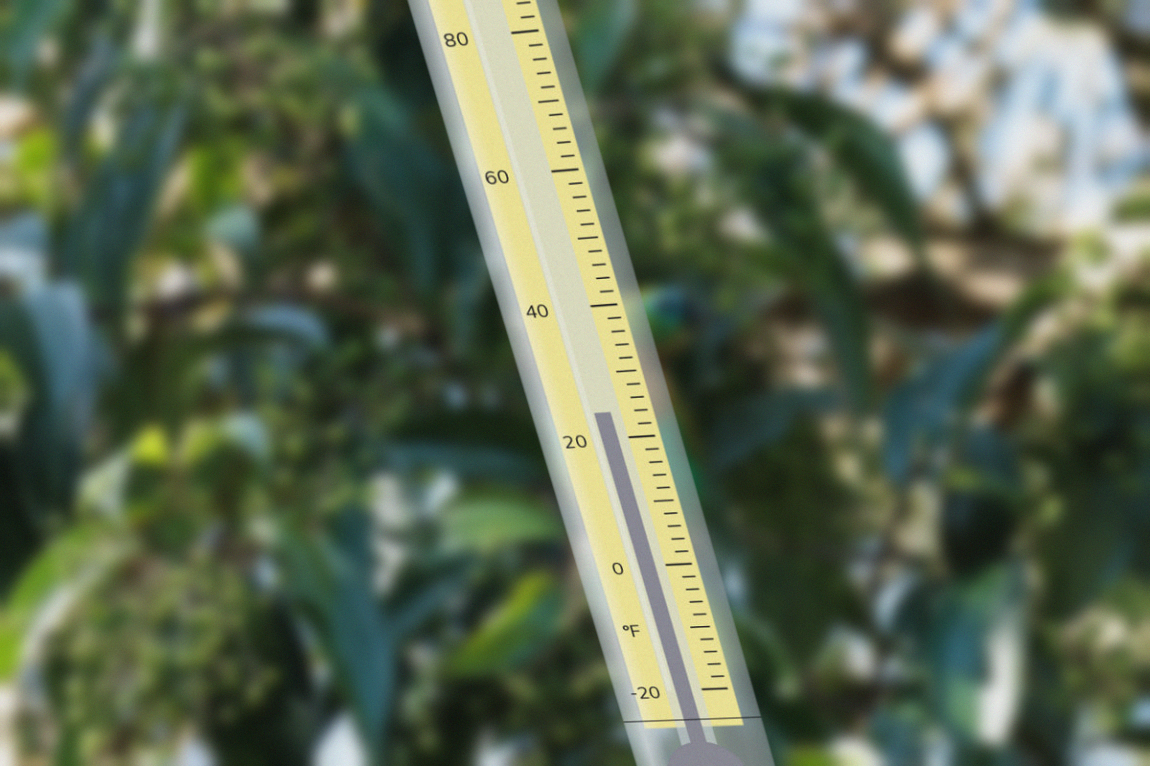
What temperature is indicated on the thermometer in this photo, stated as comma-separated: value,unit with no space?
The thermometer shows 24,°F
